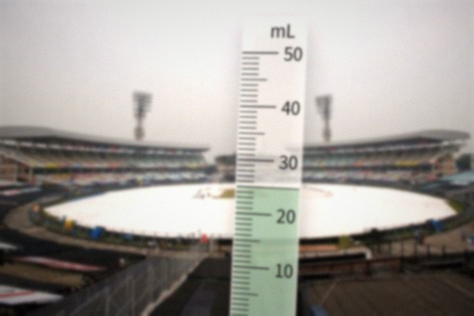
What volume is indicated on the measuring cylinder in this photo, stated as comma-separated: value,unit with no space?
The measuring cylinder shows 25,mL
